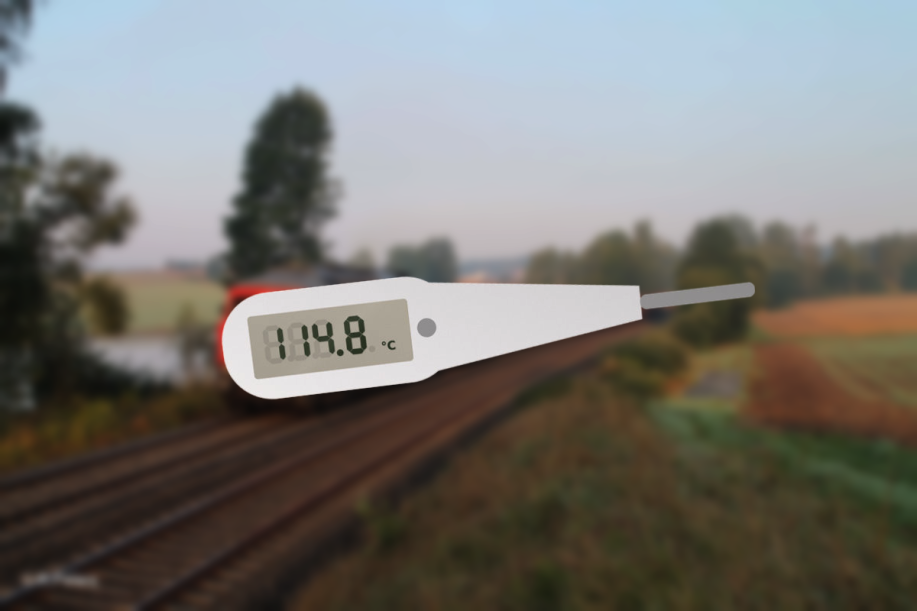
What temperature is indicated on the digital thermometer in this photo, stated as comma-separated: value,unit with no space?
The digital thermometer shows 114.8,°C
